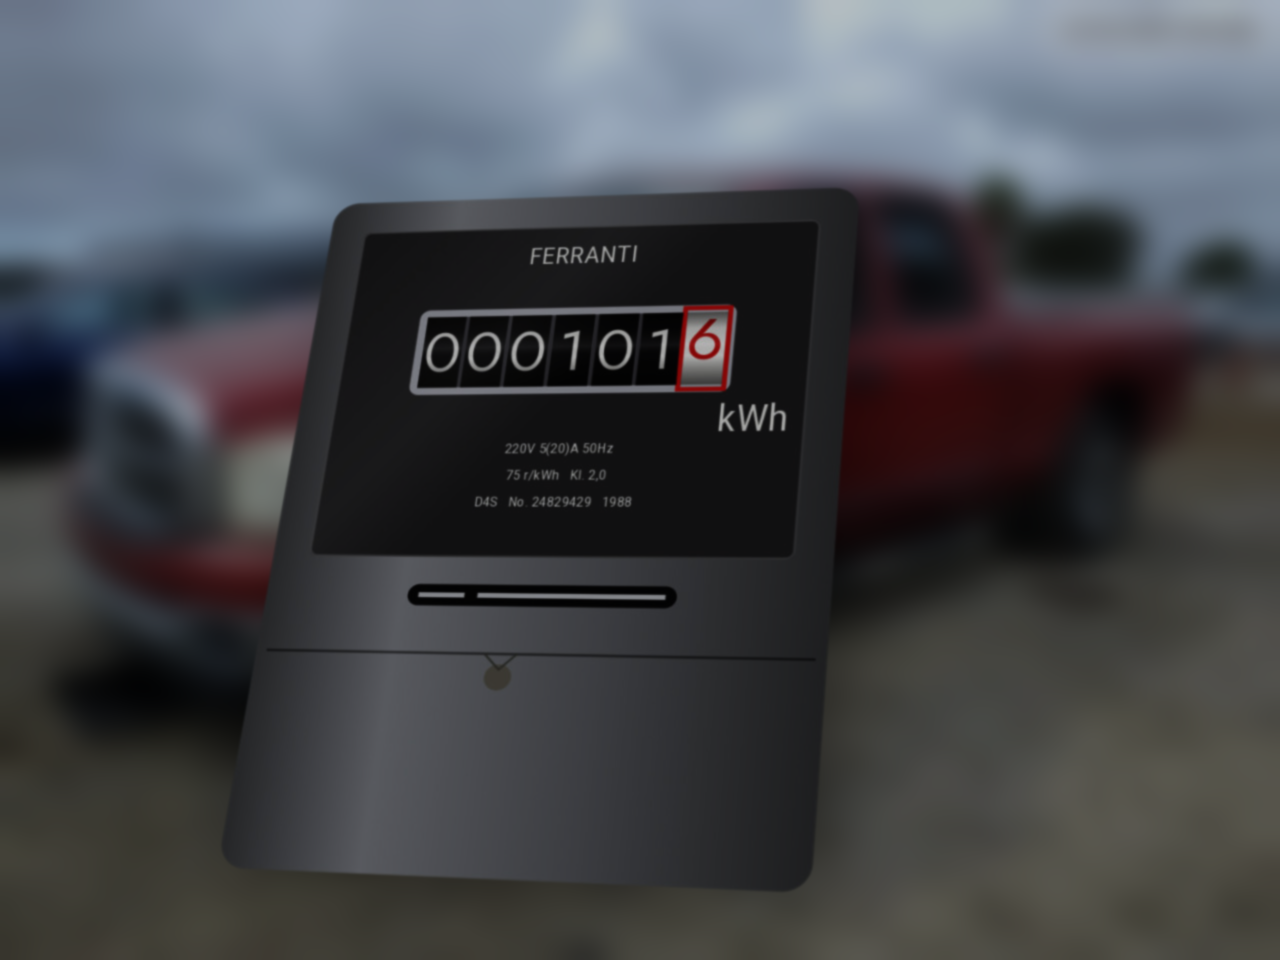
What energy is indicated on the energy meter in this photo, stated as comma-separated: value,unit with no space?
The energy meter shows 101.6,kWh
